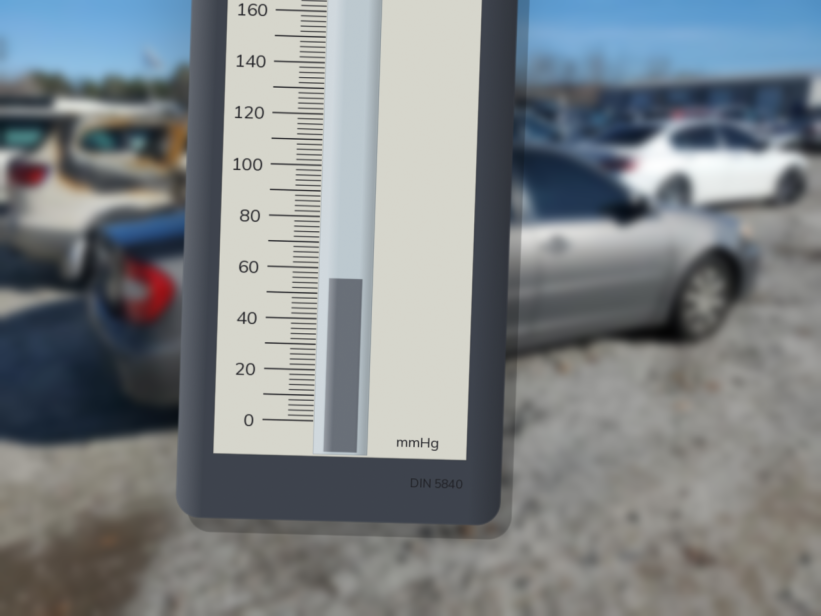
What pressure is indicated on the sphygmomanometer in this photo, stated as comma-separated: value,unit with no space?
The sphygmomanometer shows 56,mmHg
